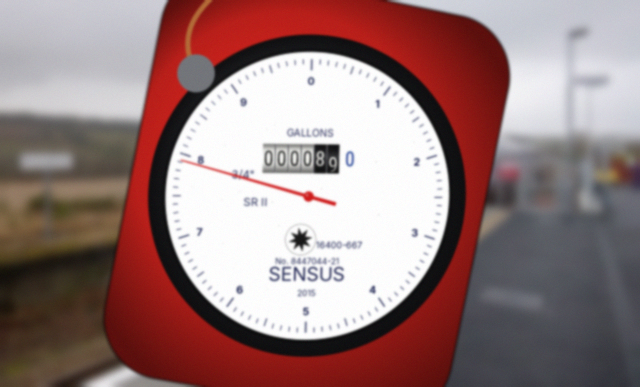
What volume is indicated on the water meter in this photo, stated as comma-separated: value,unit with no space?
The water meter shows 887.9,gal
